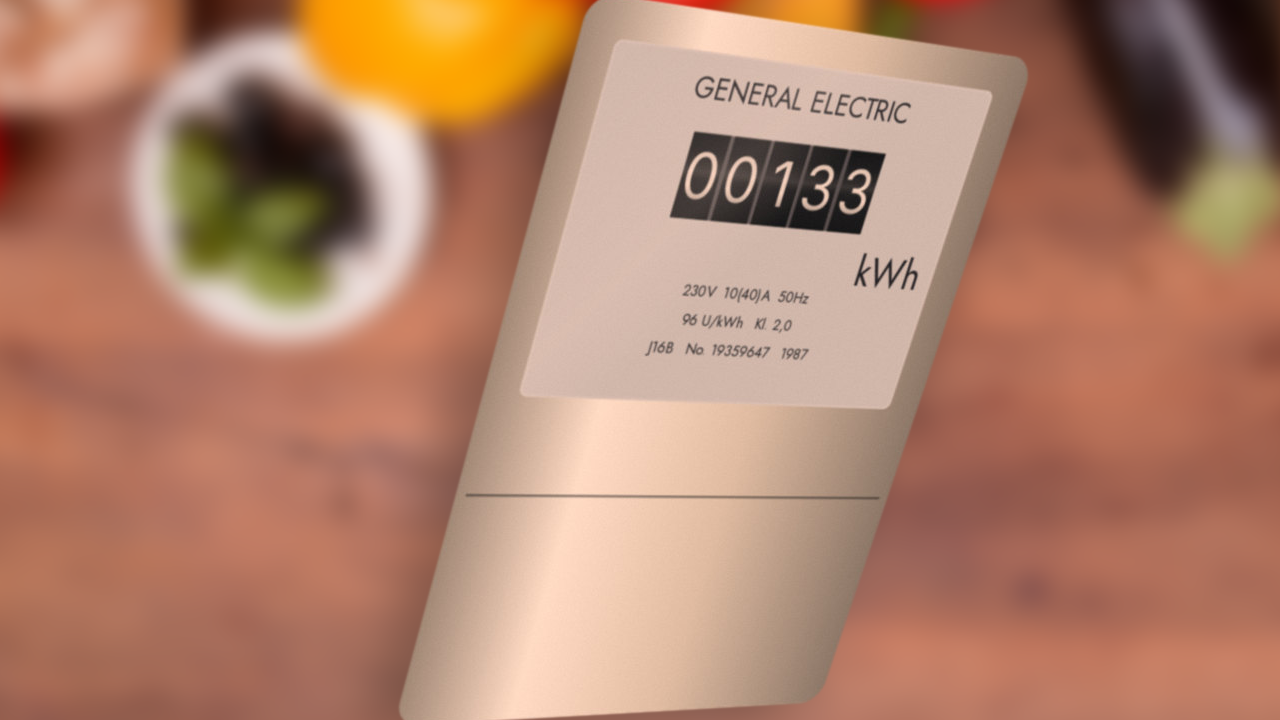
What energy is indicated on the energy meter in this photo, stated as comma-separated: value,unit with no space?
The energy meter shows 133,kWh
